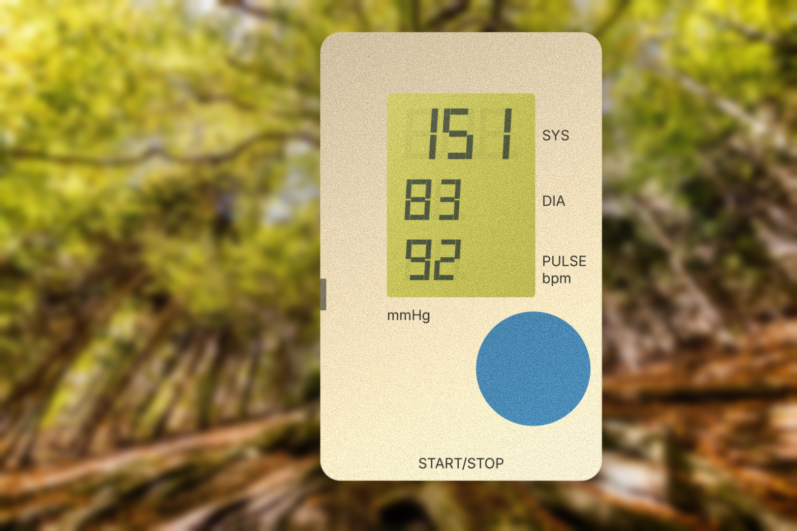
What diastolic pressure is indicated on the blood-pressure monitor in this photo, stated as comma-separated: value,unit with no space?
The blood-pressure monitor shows 83,mmHg
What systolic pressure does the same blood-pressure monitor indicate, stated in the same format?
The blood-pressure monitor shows 151,mmHg
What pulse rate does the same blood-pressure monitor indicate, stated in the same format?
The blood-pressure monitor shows 92,bpm
